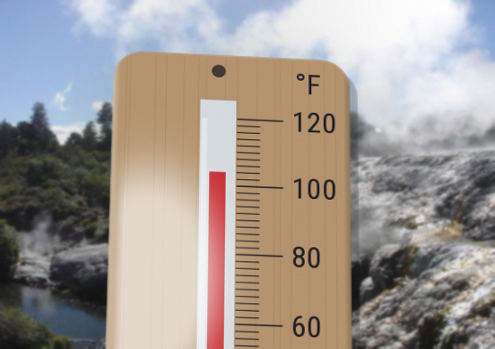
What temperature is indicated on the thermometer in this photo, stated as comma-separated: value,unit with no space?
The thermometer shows 104,°F
